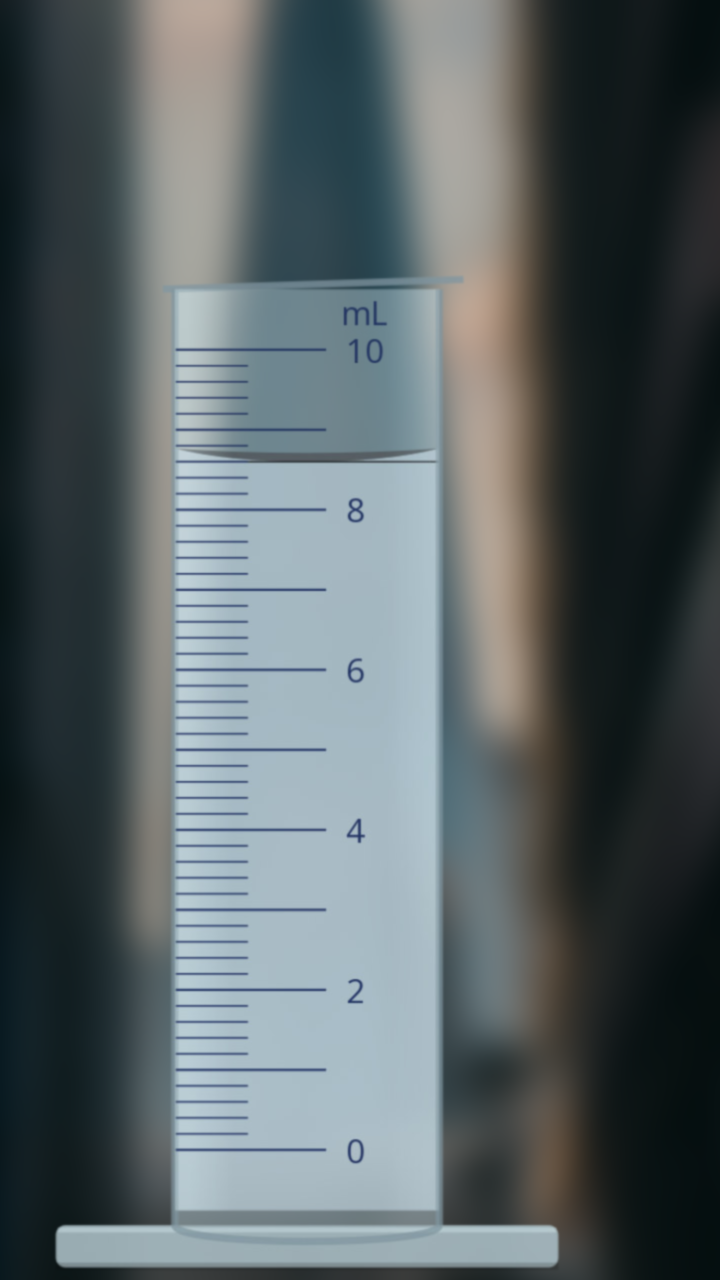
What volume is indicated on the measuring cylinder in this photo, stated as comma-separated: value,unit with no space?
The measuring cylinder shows 8.6,mL
